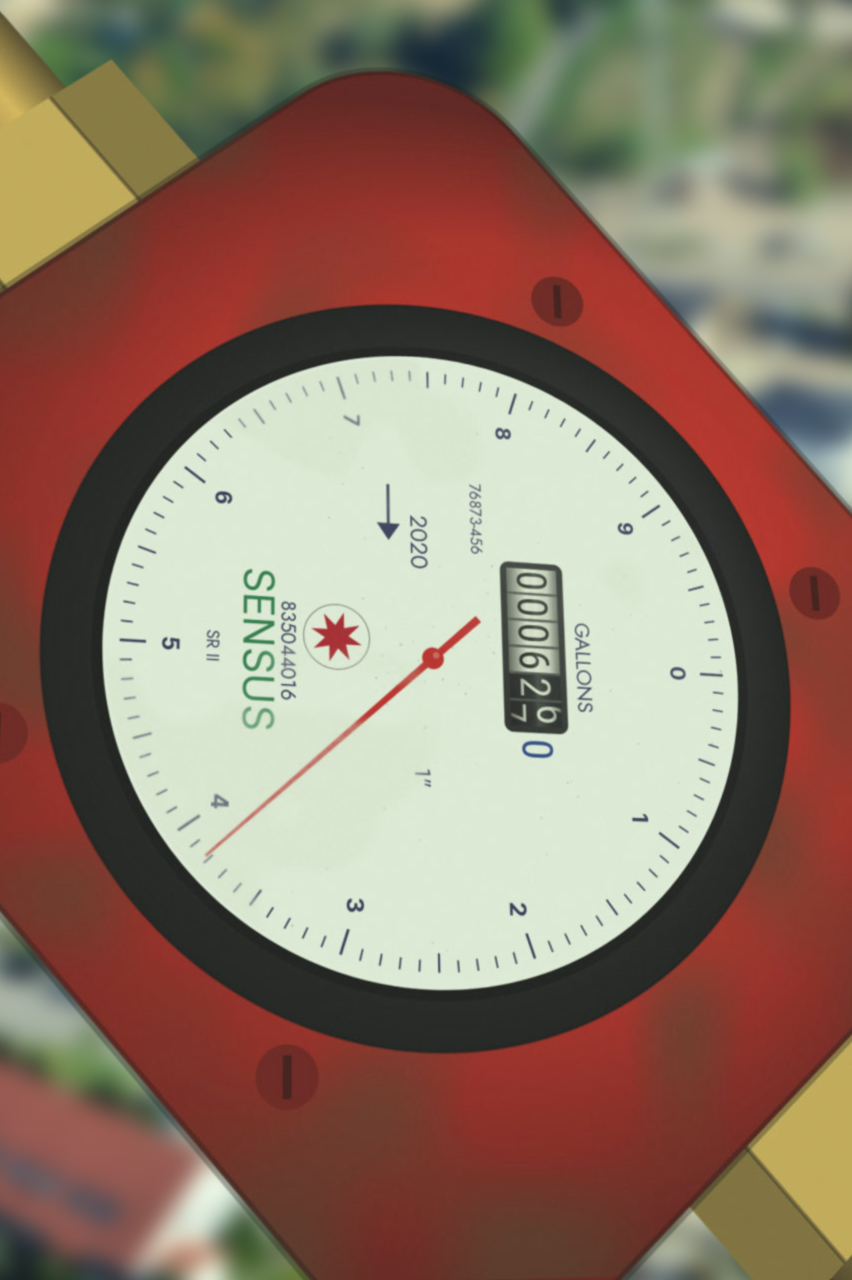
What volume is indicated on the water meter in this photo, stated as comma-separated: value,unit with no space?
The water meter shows 6263.8,gal
